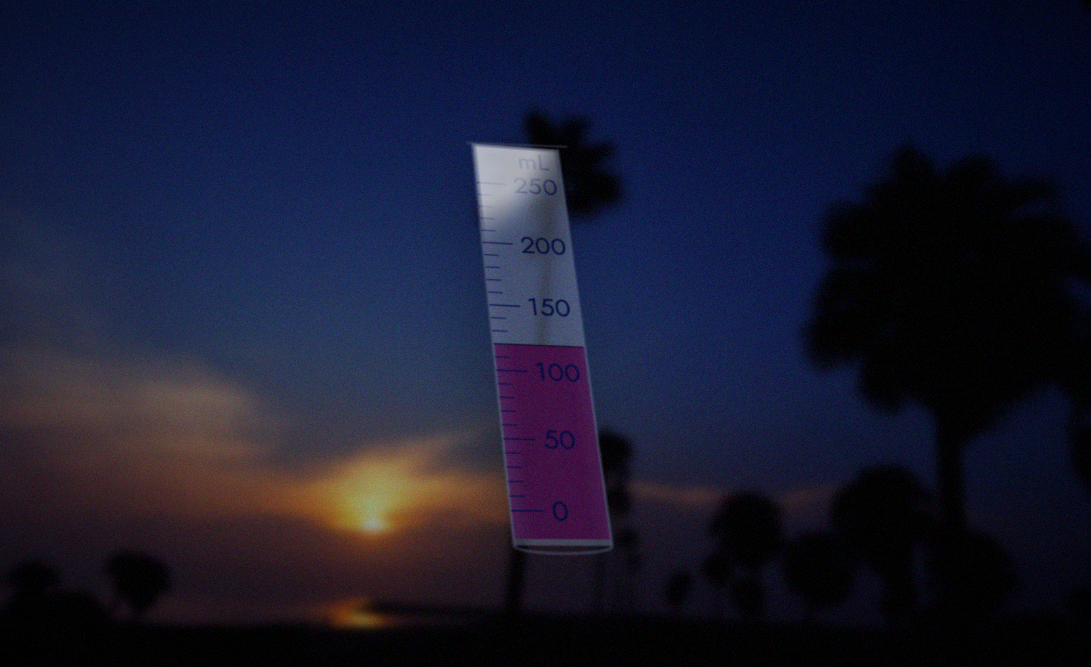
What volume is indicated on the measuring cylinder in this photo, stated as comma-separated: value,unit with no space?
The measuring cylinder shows 120,mL
